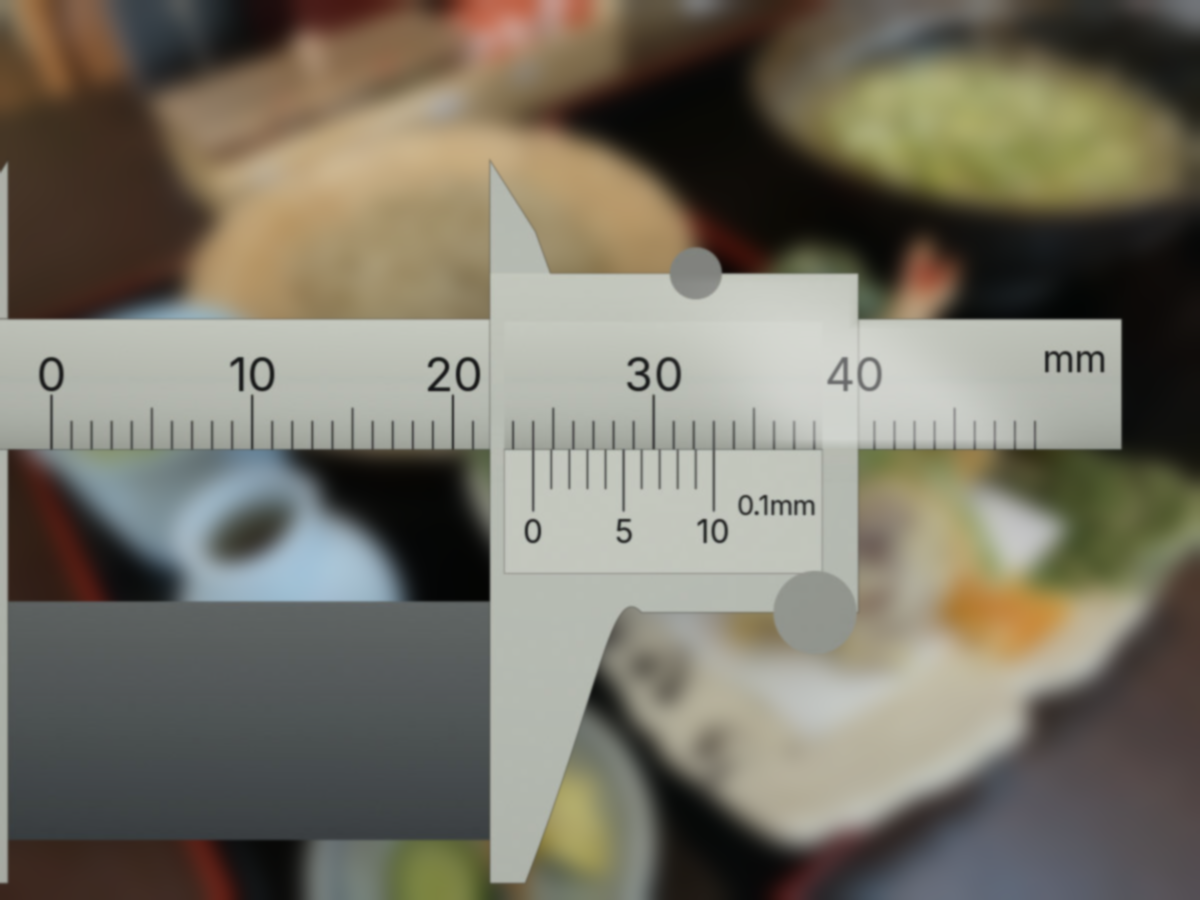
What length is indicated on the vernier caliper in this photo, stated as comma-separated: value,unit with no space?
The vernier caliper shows 24.0,mm
